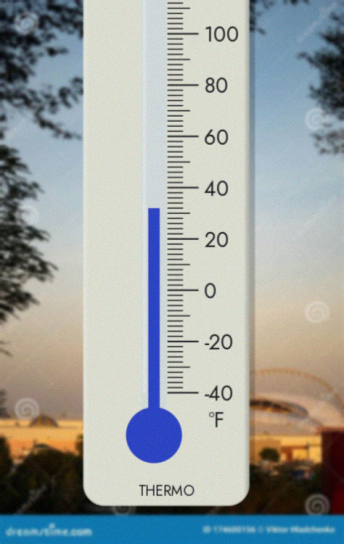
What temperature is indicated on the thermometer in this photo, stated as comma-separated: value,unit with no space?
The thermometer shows 32,°F
